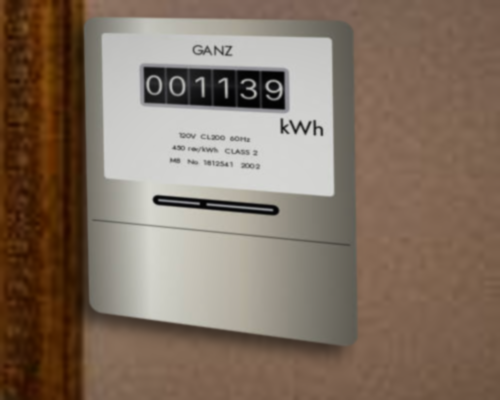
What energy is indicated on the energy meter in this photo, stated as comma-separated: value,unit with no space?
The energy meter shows 1139,kWh
